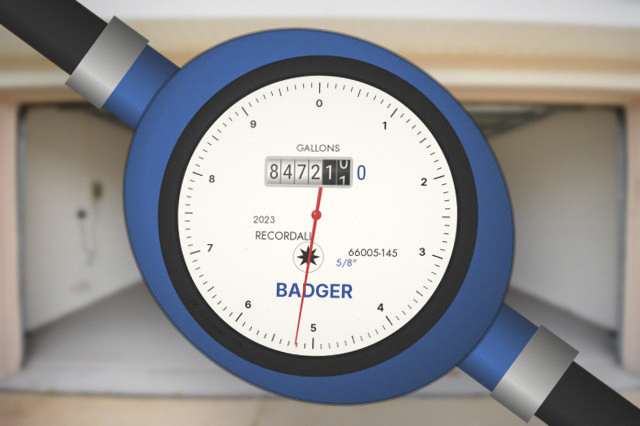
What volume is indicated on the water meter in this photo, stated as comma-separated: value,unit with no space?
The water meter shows 8472105.2,gal
